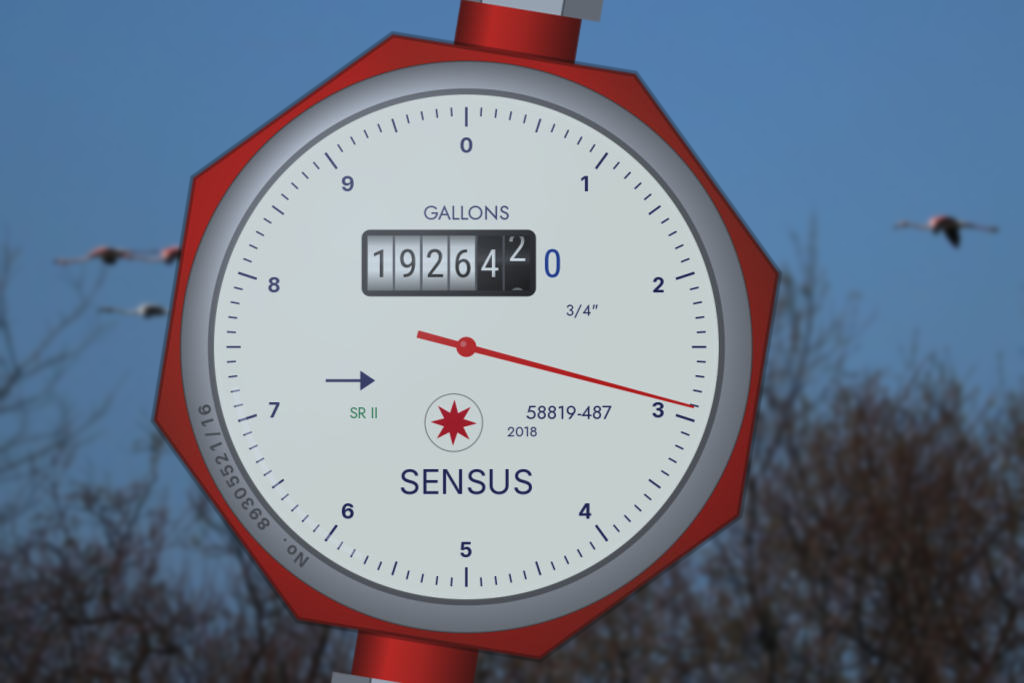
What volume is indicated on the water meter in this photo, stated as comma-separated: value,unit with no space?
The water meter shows 1926422.9,gal
